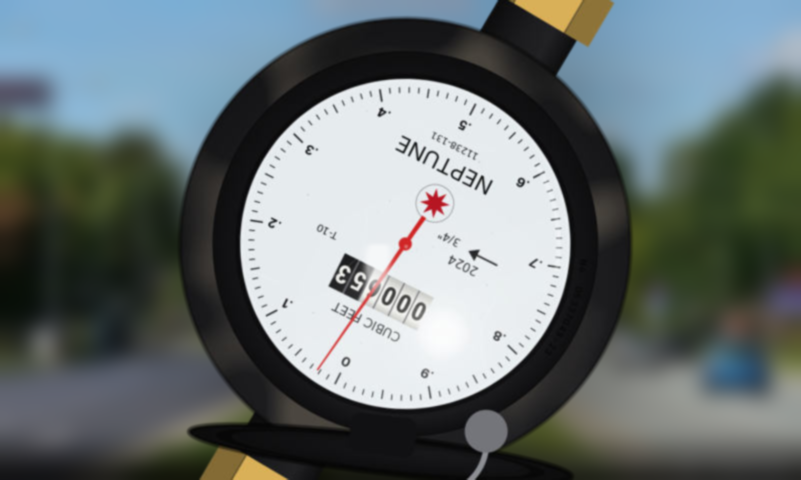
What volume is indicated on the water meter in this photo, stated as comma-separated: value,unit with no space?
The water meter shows 653.02,ft³
